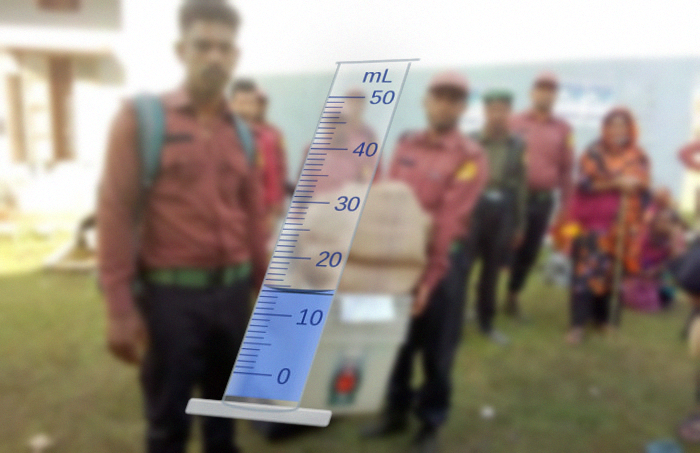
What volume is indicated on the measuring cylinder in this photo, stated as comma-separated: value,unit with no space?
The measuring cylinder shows 14,mL
